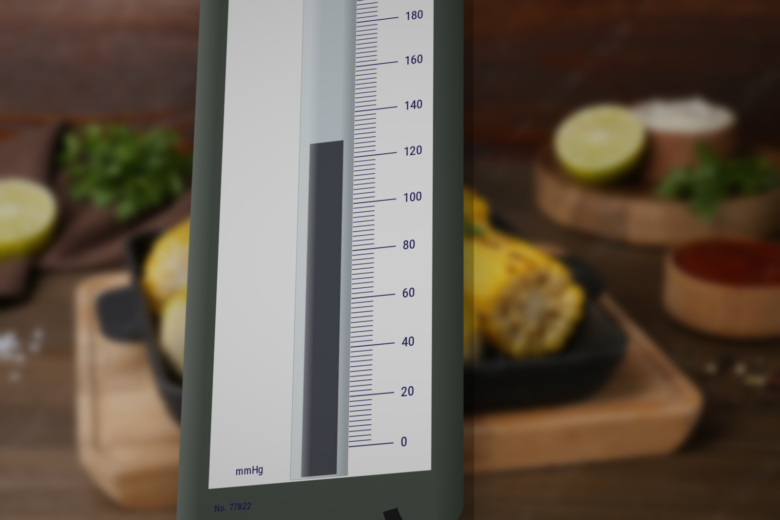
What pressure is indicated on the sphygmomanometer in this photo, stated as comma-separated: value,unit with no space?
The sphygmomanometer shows 128,mmHg
